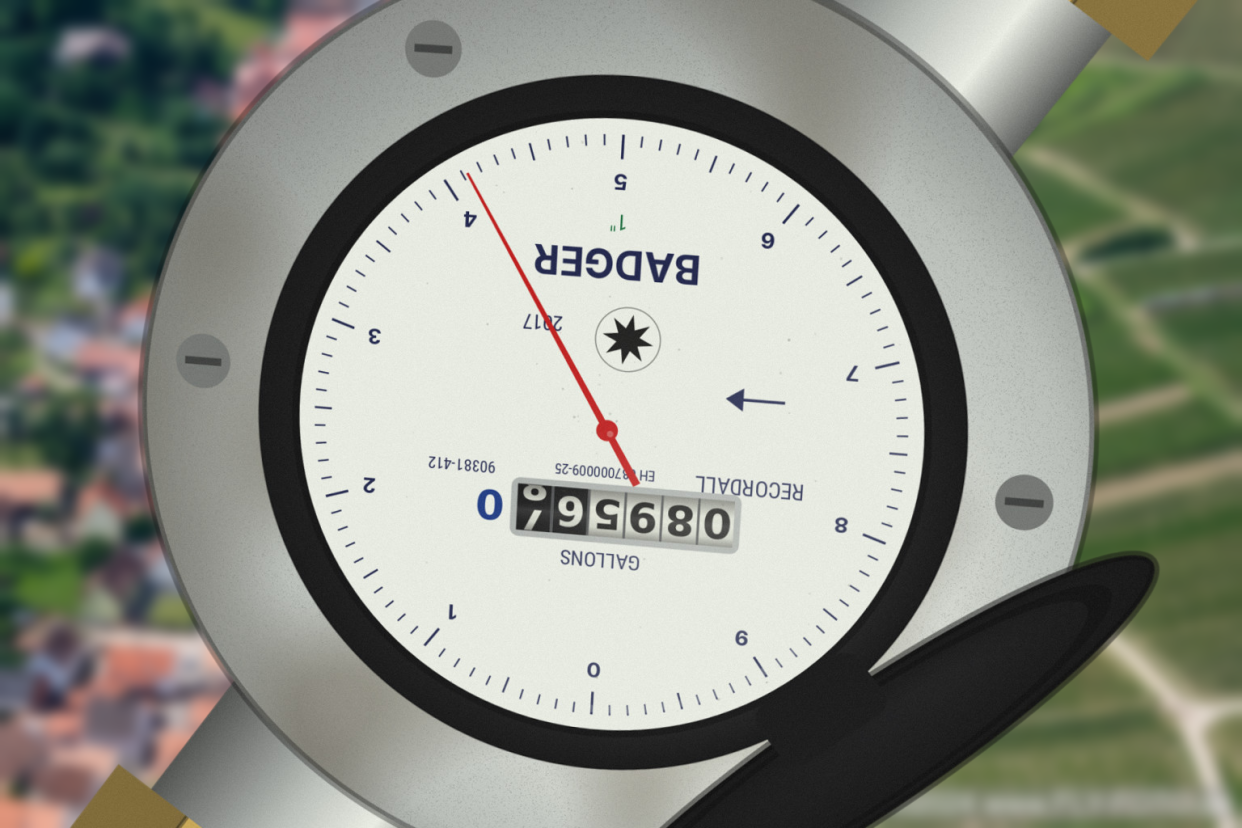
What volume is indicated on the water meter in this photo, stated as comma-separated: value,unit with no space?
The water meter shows 895674.1,gal
